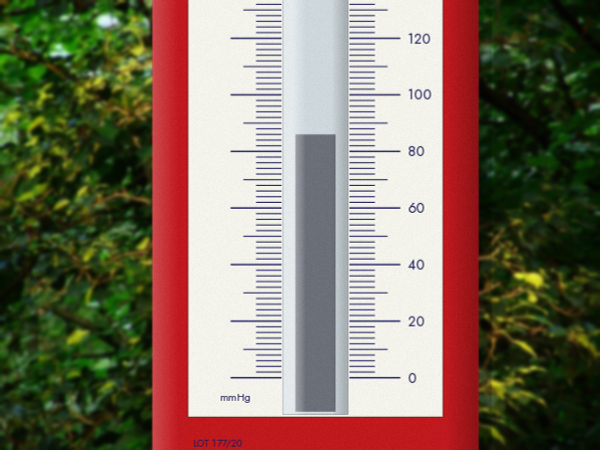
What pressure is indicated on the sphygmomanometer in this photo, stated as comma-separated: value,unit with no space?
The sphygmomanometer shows 86,mmHg
